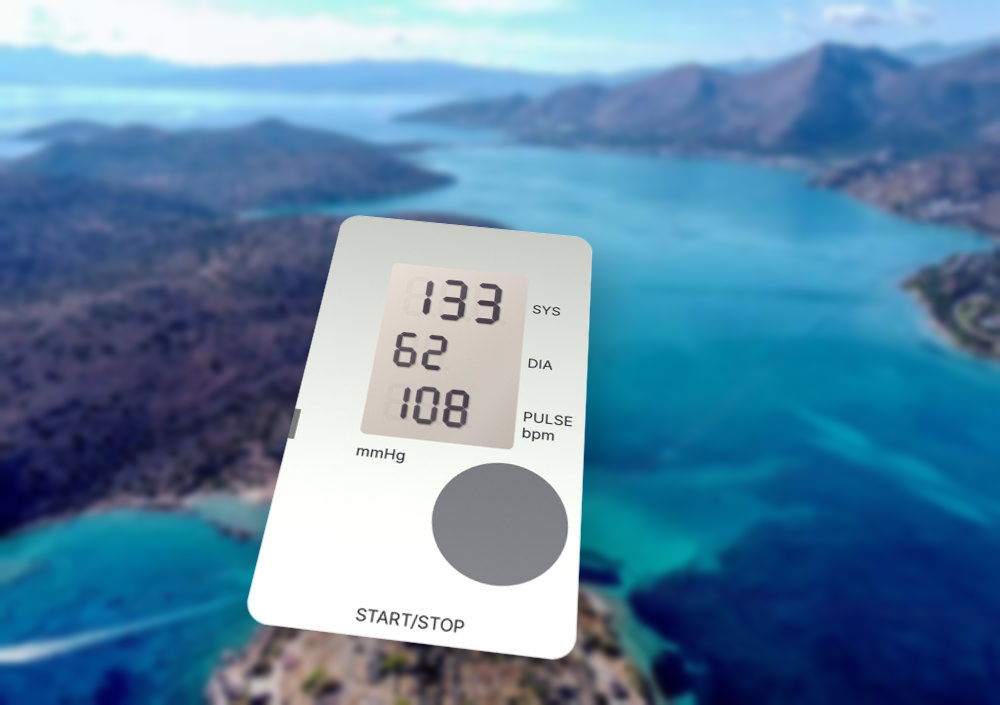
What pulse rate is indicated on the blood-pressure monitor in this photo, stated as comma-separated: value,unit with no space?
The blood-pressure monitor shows 108,bpm
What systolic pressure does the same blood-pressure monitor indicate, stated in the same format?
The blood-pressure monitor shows 133,mmHg
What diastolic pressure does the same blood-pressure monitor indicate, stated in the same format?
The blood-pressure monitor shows 62,mmHg
